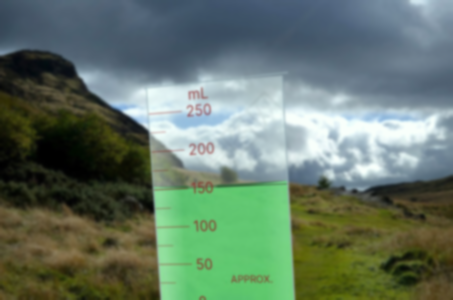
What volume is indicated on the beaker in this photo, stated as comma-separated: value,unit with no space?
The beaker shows 150,mL
